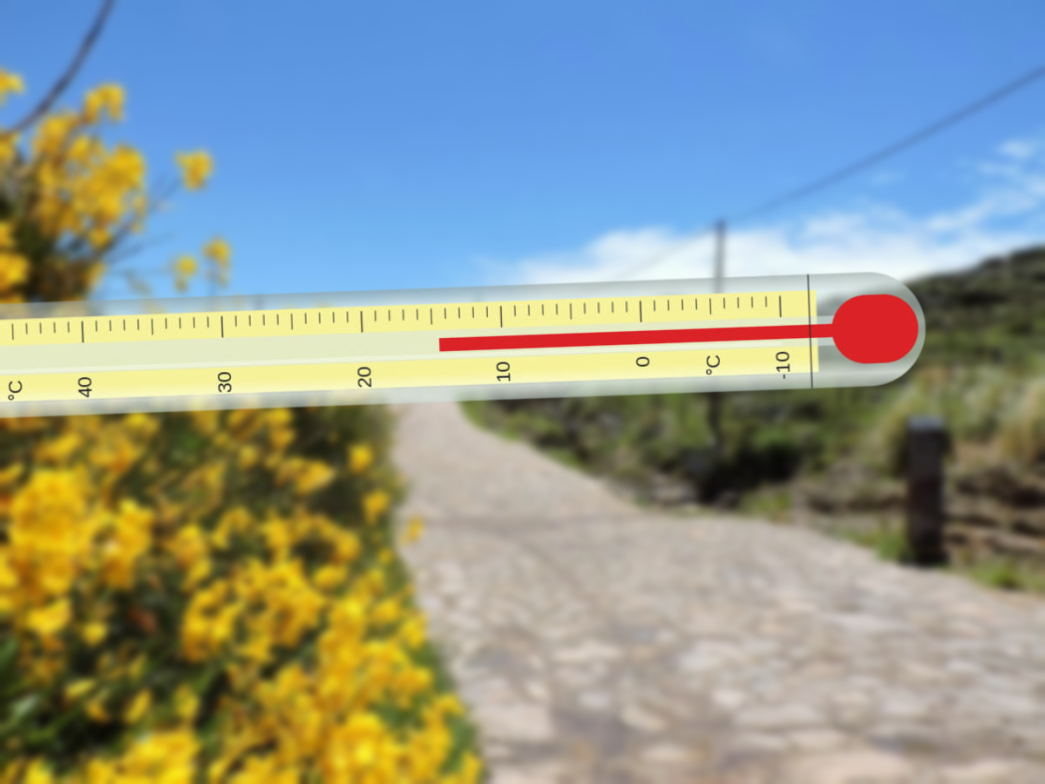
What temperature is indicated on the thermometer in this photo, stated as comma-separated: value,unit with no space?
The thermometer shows 14.5,°C
